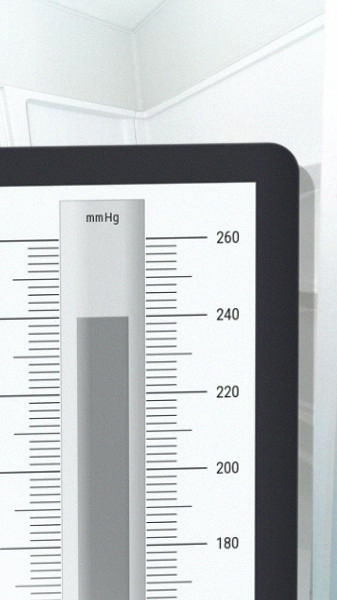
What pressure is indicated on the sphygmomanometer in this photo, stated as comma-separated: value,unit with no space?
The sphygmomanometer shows 240,mmHg
